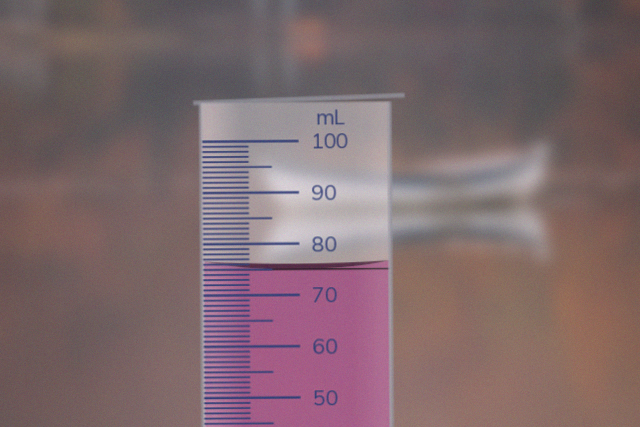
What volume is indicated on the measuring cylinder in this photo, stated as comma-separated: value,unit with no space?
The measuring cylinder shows 75,mL
